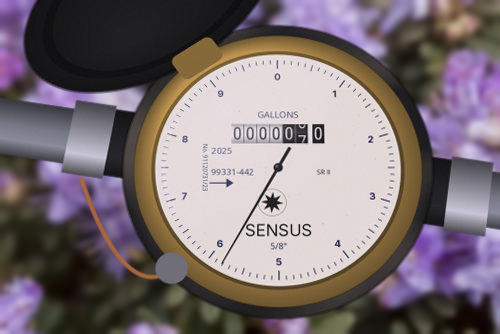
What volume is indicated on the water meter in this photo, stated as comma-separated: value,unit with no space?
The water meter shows 65.8,gal
